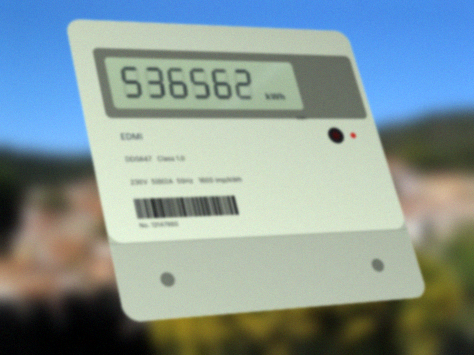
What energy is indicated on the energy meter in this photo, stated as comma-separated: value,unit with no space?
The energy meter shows 536562,kWh
